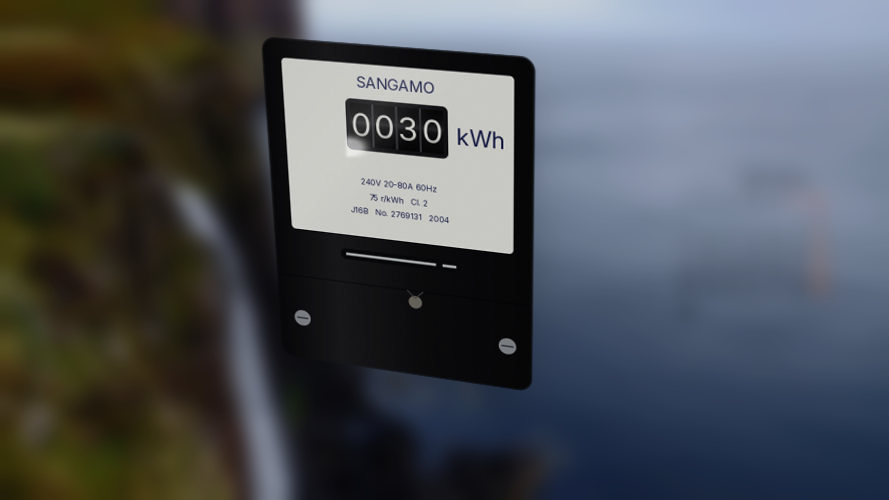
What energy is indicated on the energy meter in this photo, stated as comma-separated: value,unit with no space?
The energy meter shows 30,kWh
